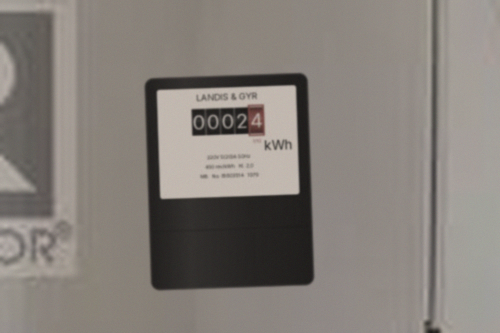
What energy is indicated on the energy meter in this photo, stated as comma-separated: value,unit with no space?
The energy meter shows 2.4,kWh
